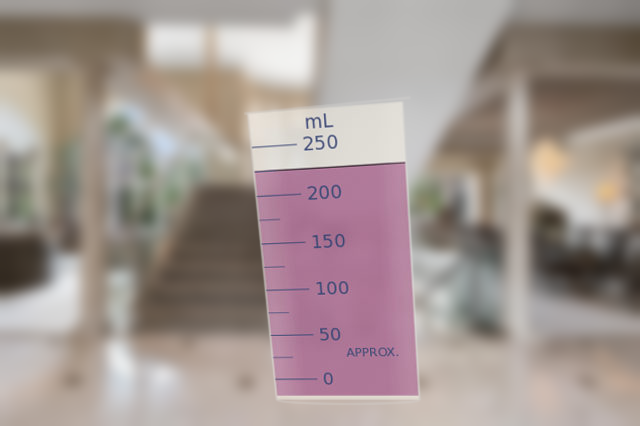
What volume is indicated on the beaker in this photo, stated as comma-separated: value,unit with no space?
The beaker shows 225,mL
